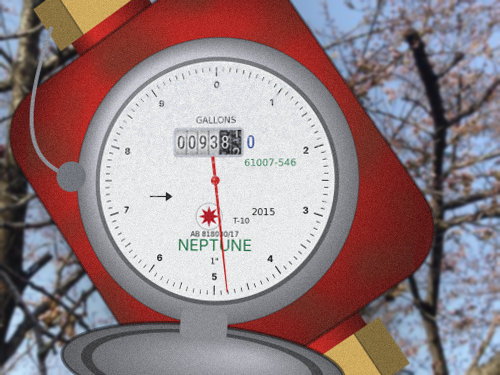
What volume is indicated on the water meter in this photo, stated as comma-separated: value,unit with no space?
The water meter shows 93814.8,gal
